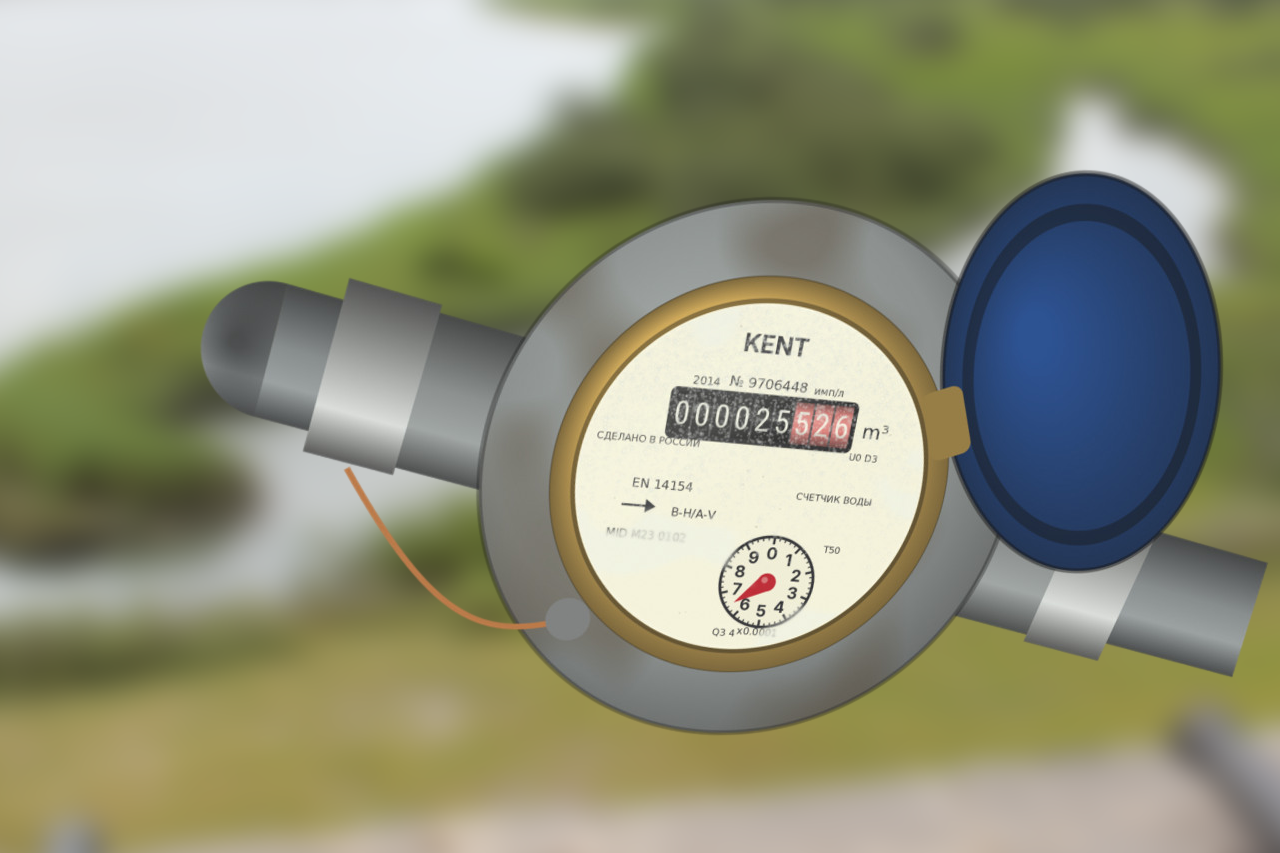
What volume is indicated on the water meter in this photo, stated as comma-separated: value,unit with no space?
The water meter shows 25.5266,m³
